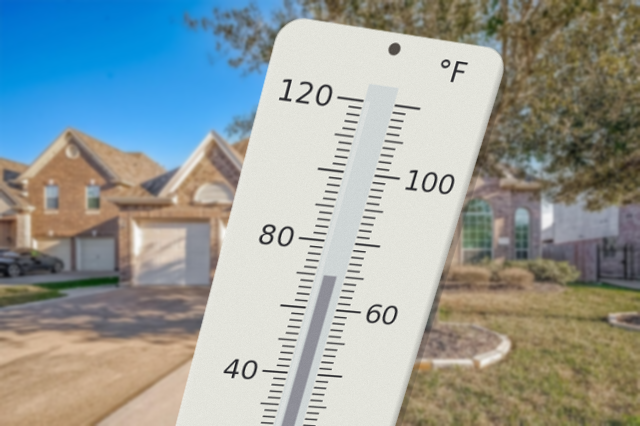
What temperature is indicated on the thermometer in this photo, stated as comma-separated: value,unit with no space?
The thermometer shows 70,°F
